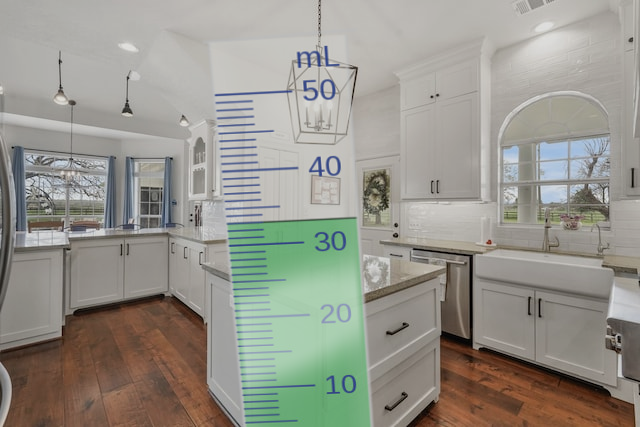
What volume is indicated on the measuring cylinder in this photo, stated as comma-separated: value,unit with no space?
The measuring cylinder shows 33,mL
